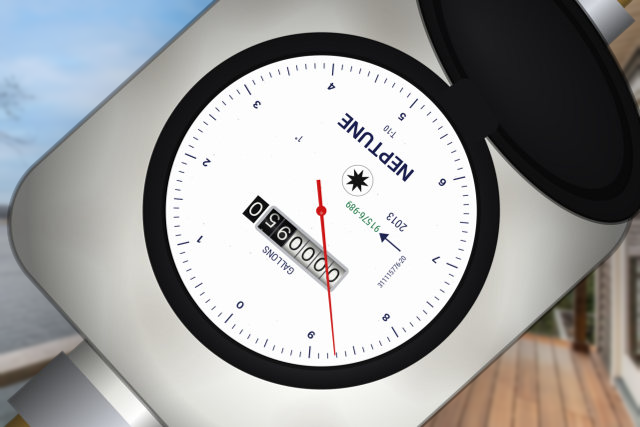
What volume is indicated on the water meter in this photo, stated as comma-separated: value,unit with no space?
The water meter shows 948.7,gal
